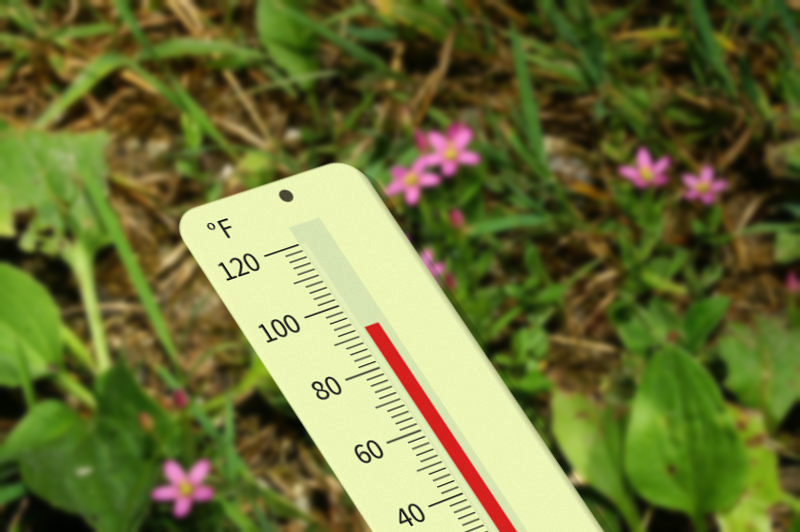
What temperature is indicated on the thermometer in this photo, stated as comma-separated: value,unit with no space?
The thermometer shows 92,°F
